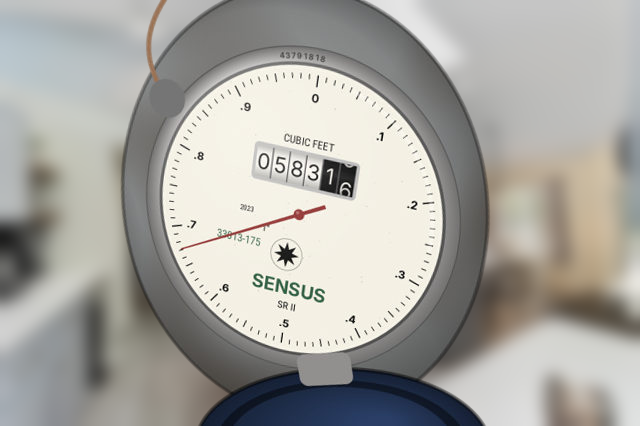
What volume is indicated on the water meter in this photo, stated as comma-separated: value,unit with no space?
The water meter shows 58315.67,ft³
